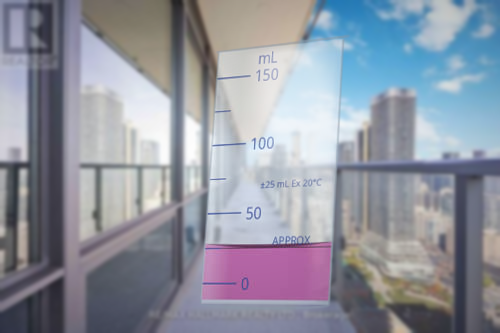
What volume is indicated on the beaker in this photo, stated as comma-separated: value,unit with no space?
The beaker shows 25,mL
